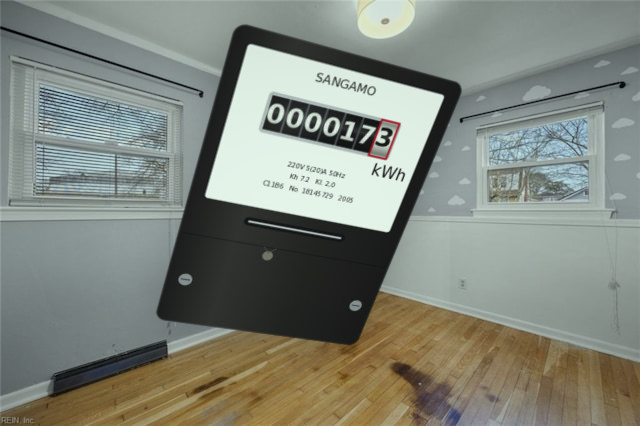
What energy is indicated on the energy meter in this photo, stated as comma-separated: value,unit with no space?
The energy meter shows 17.3,kWh
